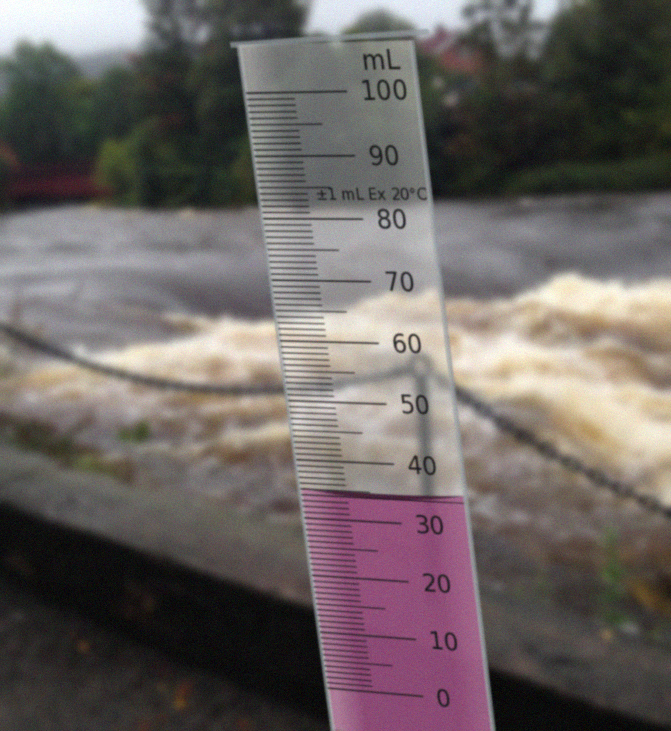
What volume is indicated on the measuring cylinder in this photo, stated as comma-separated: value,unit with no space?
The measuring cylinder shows 34,mL
